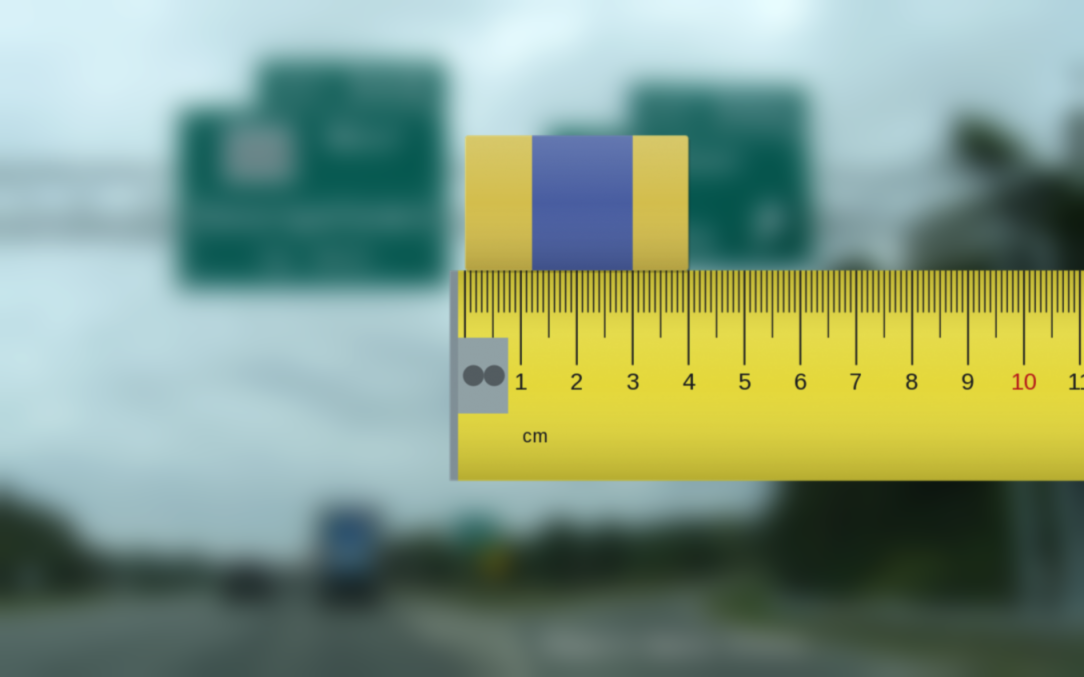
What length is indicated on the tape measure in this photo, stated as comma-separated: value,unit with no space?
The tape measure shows 4,cm
